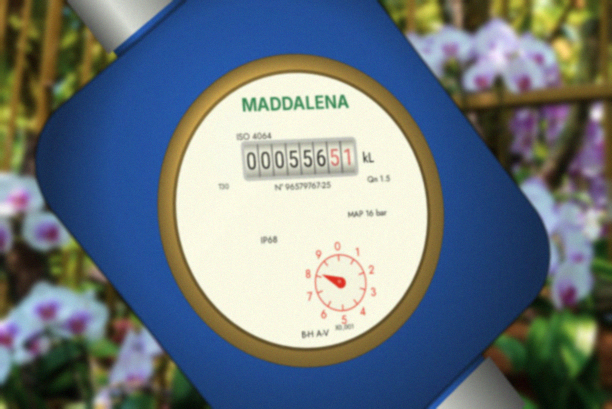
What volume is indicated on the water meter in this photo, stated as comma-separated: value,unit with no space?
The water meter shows 556.518,kL
